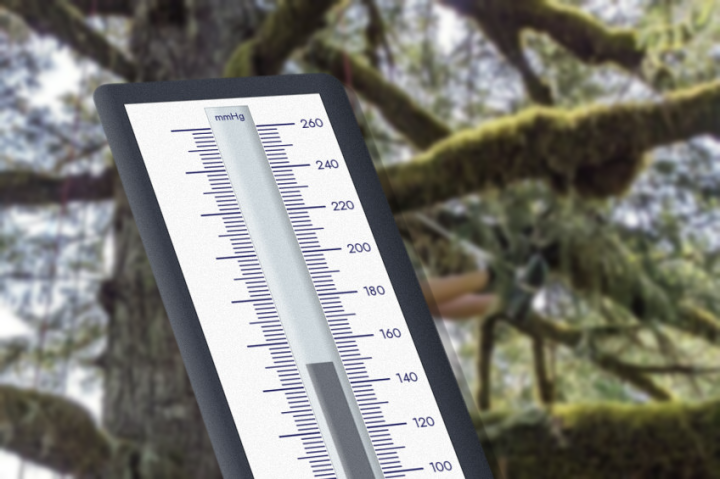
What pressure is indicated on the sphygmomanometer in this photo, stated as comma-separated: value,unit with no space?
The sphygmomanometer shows 150,mmHg
